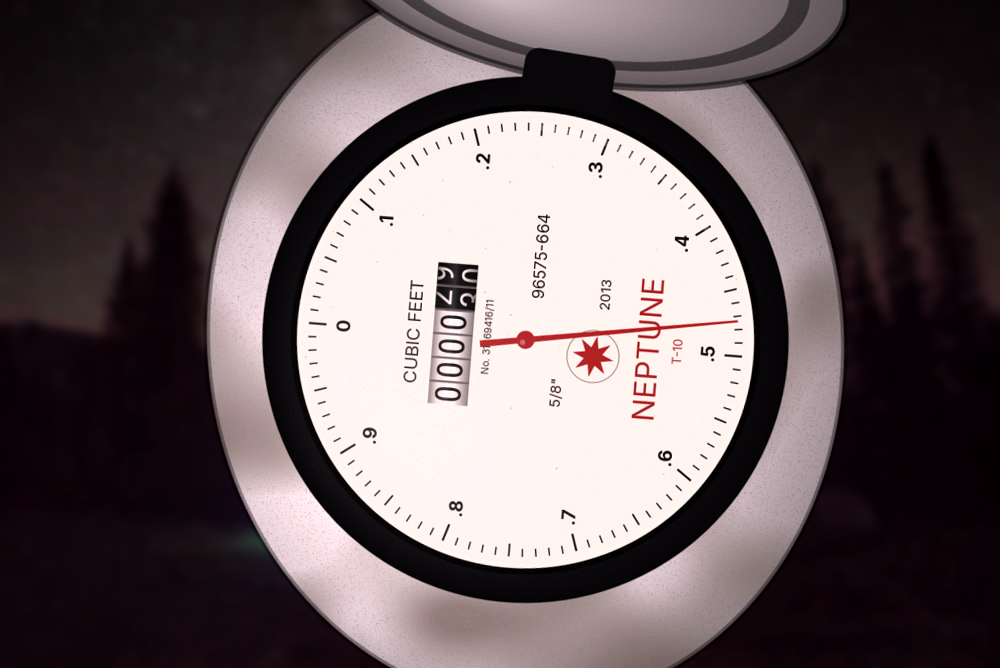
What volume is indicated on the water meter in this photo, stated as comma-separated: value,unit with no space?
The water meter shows 29.47,ft³
